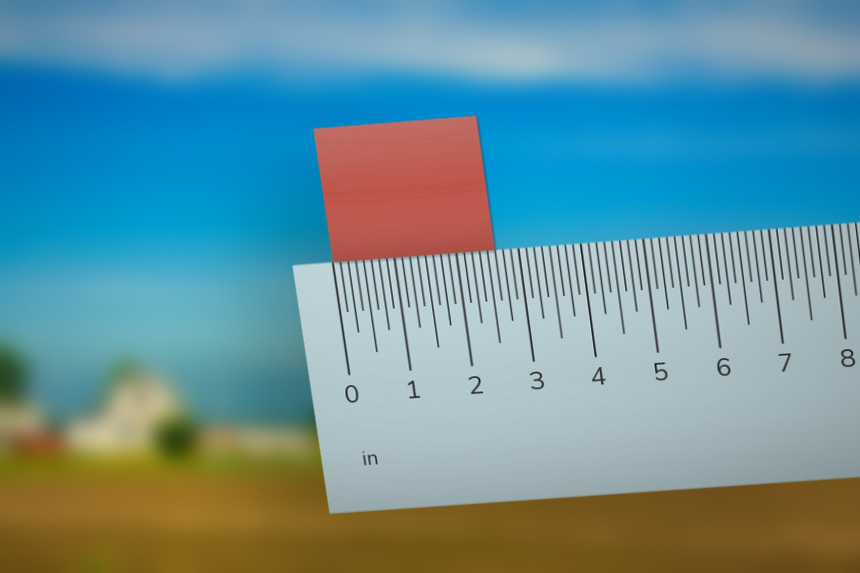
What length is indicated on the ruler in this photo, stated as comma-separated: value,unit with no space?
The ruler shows 2.625,in
